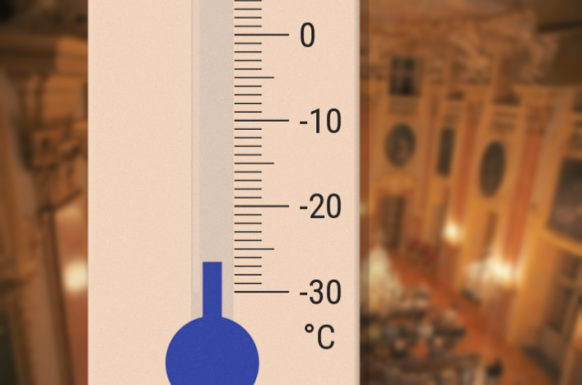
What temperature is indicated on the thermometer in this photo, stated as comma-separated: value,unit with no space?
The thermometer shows -26.5,°C
